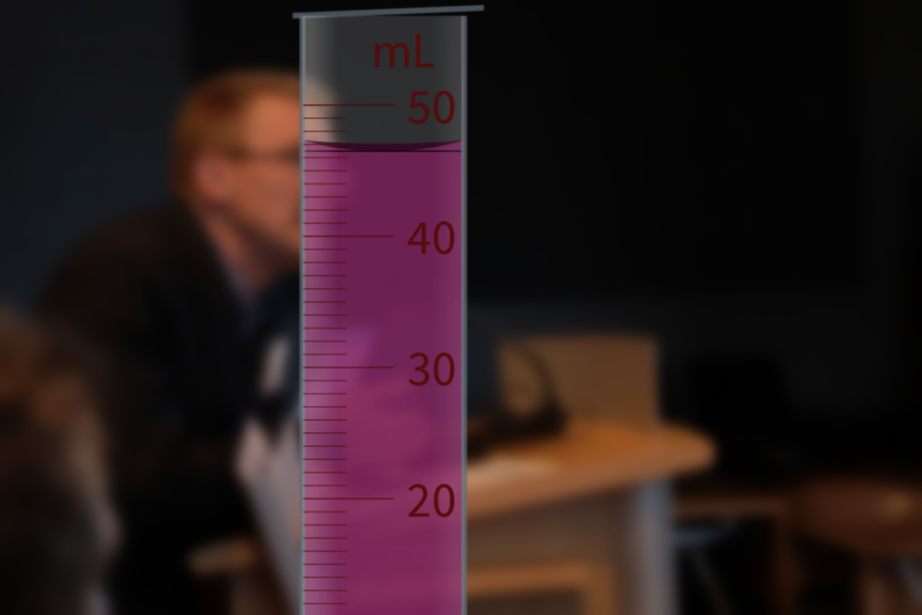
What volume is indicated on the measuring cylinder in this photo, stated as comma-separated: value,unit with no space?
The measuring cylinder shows 46.5,mL
